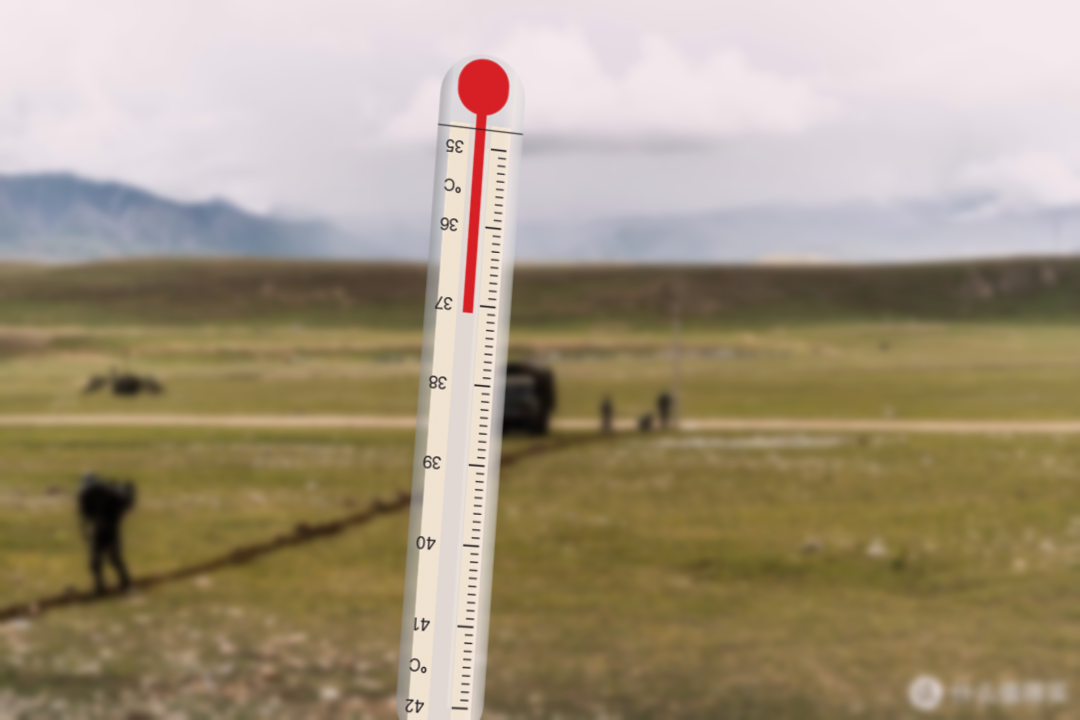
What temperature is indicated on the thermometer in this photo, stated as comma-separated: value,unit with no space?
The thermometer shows 37.1,°C
